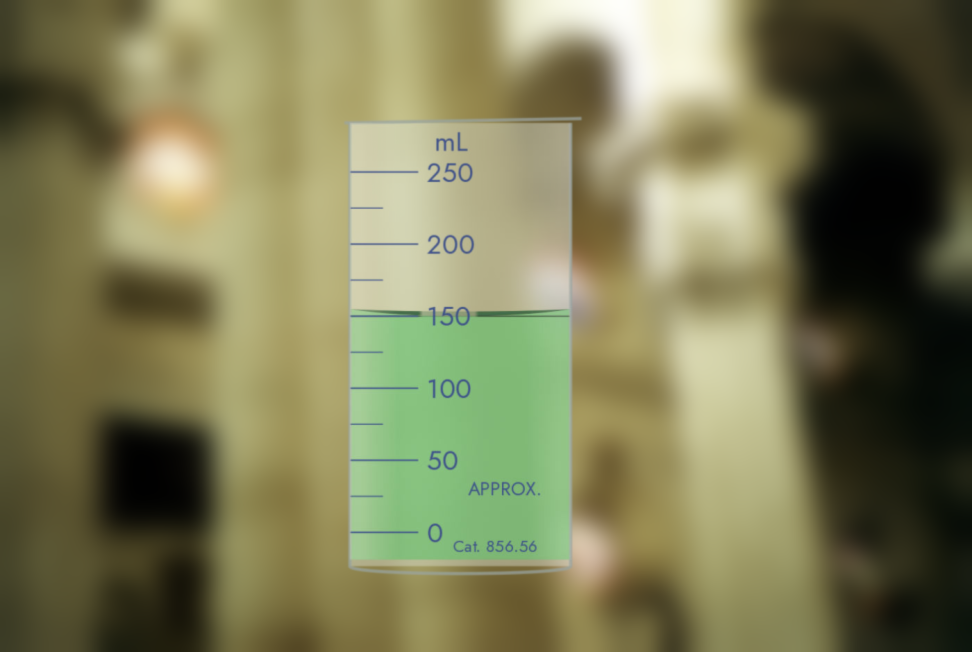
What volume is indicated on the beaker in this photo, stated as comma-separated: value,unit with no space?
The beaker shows 150,mL
